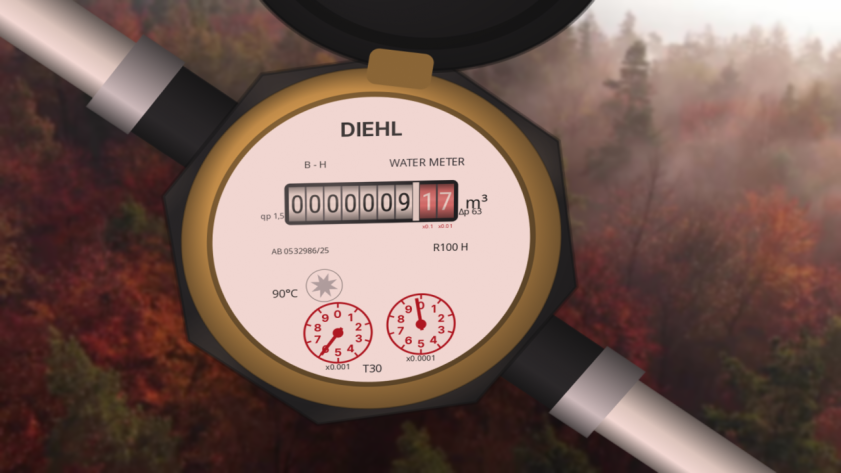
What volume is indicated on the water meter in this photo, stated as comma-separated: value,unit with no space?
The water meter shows 9.1759,m³
